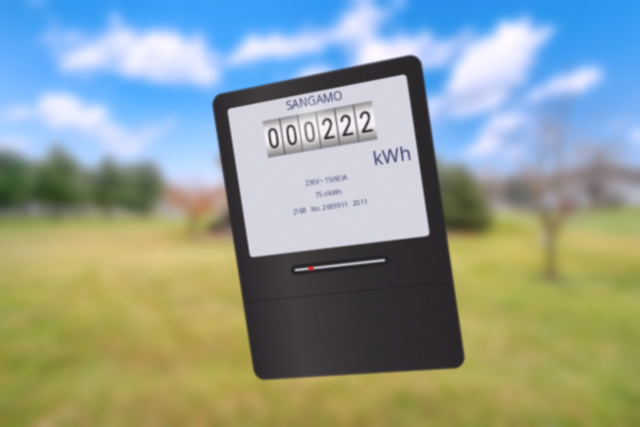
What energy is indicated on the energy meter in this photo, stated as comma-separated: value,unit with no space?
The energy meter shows 222,kWh
